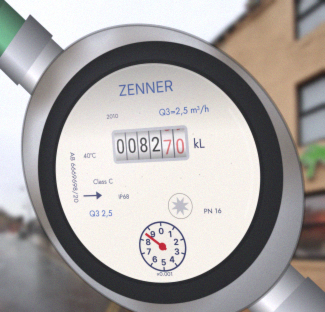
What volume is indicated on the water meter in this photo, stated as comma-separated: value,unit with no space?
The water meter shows 82.698,kL
